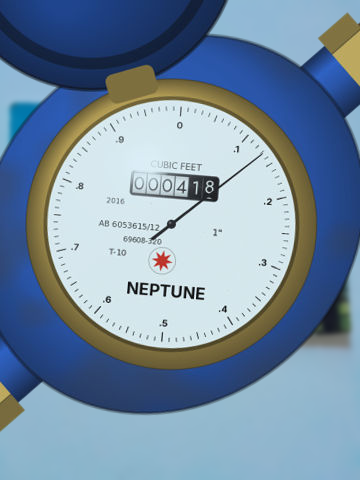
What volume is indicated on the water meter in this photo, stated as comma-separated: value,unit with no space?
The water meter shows 418.13,ft³
